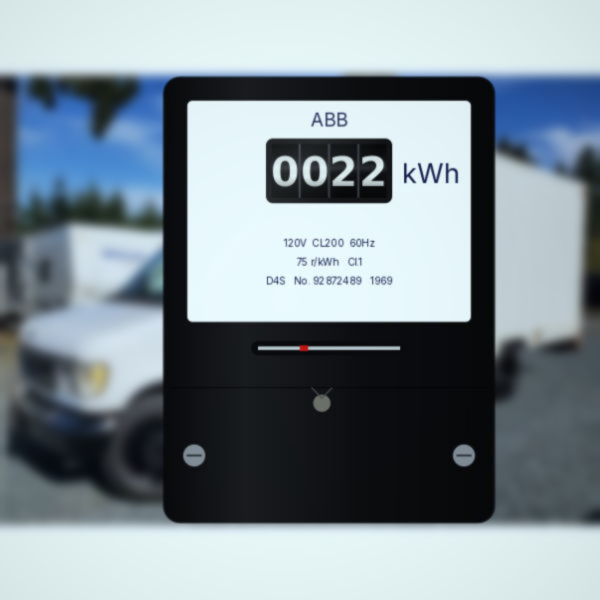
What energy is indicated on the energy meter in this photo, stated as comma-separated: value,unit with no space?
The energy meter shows 22,kWh
